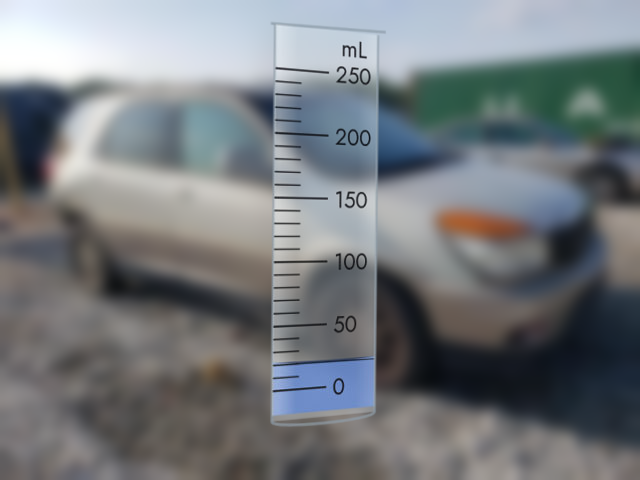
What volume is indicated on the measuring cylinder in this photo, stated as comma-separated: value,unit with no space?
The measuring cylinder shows 20,mL
